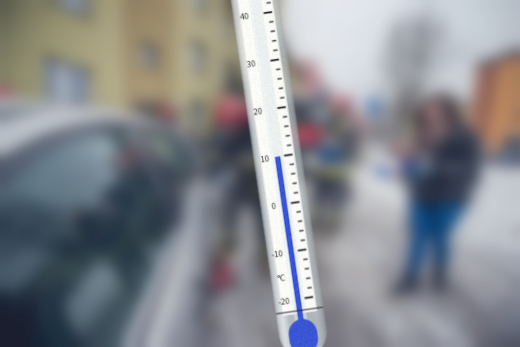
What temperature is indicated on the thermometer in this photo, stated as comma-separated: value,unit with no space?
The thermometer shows 10,°C
